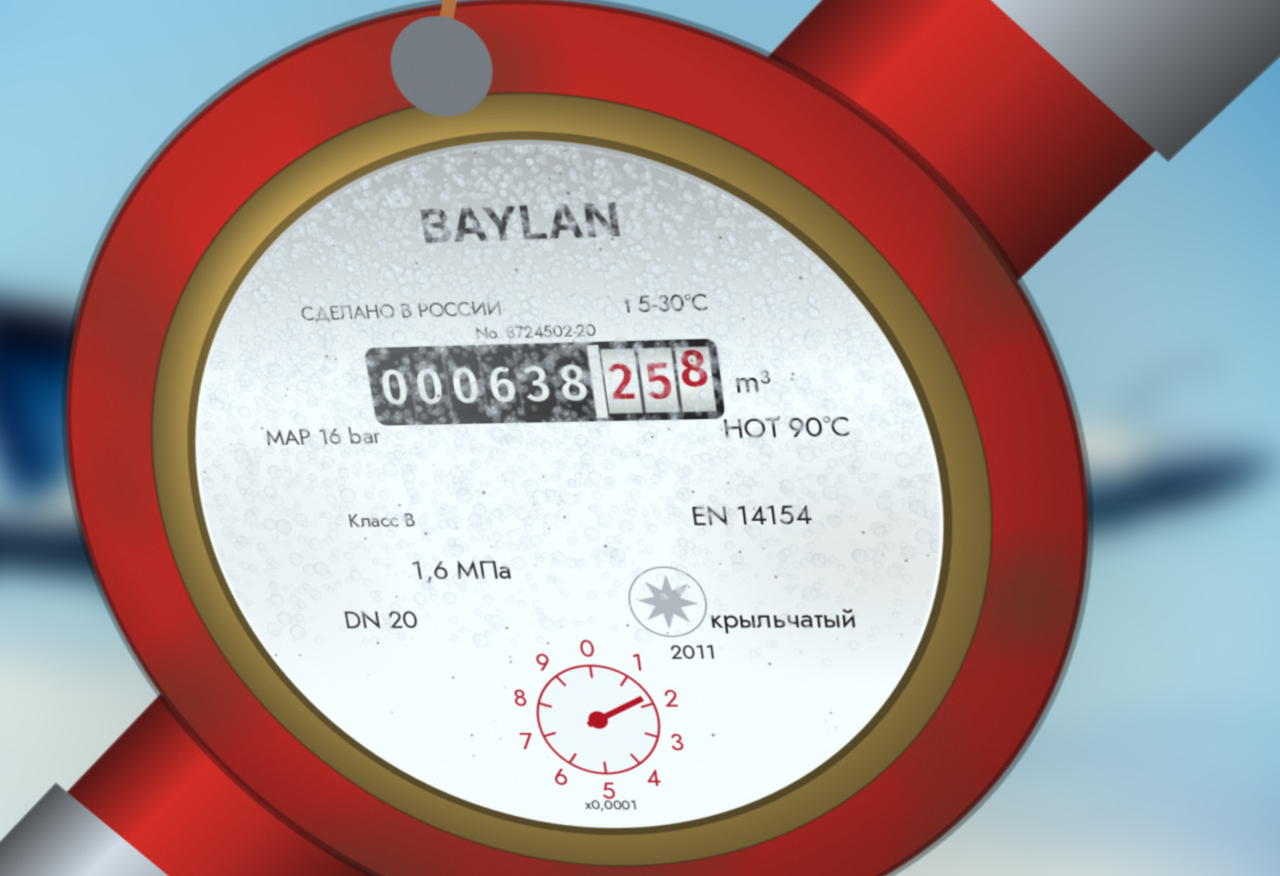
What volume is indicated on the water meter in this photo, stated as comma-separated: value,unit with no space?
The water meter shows 638.2581,m³
